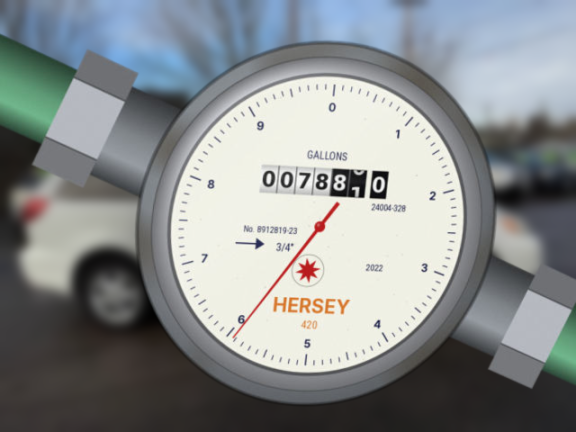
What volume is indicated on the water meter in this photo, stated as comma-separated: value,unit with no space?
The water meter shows 78805.9,gal
